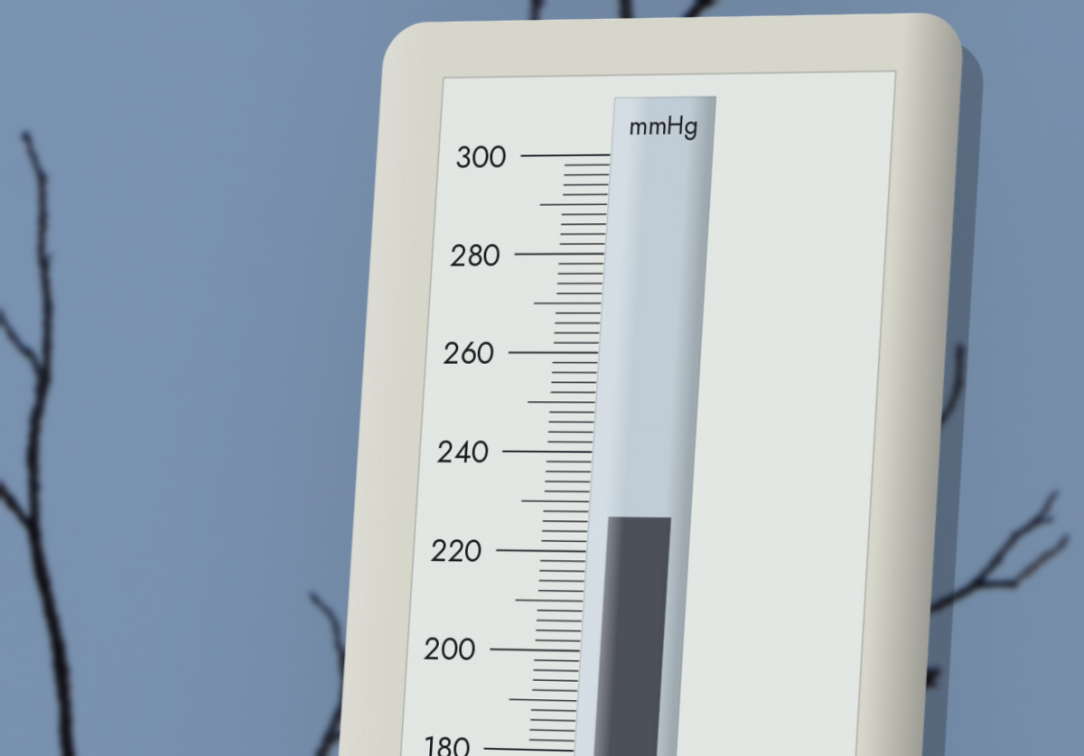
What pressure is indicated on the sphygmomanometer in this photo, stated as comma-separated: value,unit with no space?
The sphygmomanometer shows 227,mmHg
